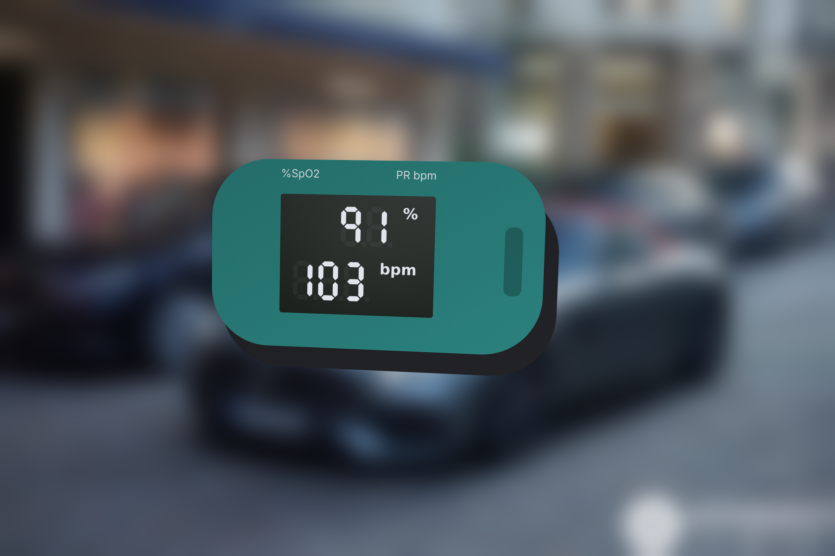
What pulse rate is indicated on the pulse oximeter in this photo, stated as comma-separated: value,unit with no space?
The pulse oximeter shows 103,bpm
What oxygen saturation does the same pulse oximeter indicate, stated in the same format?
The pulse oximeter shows 91,%
